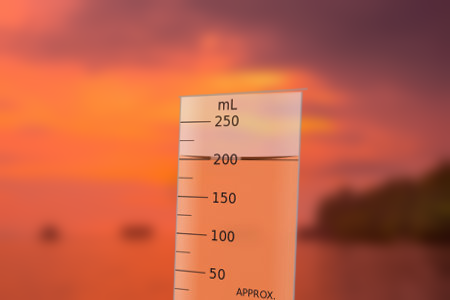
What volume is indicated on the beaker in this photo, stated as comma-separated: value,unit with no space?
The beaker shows 200,mL
